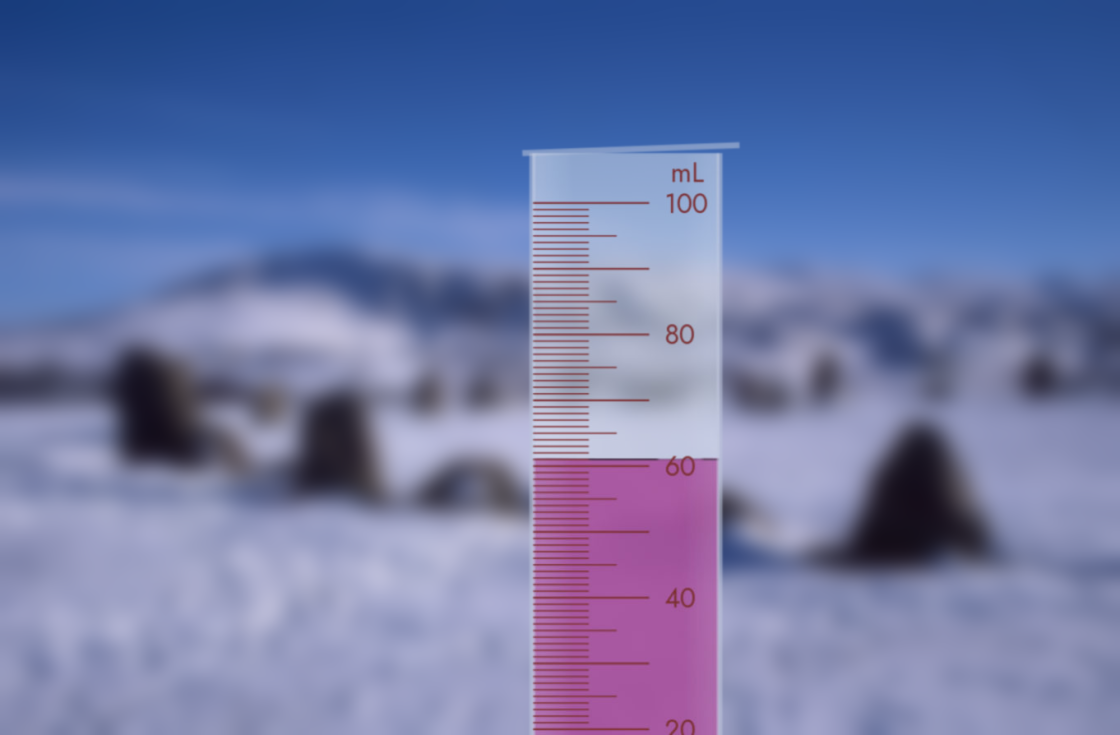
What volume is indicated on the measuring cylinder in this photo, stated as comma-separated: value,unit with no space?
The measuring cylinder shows 61,mL
